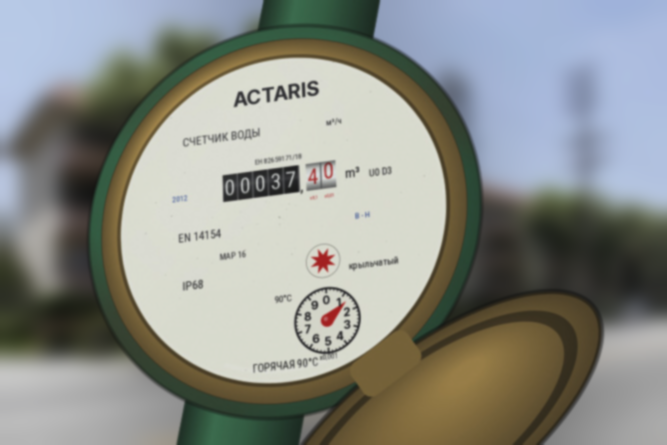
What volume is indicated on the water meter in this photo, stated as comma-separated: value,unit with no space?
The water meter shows 37.401,m³
